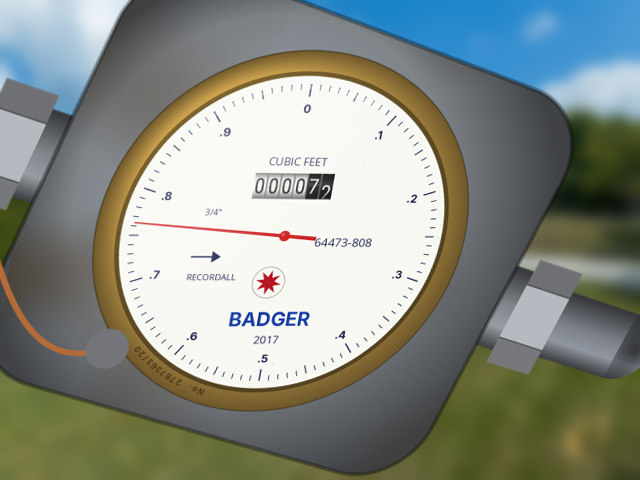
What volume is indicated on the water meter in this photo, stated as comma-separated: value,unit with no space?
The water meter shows 71.76,ft³
